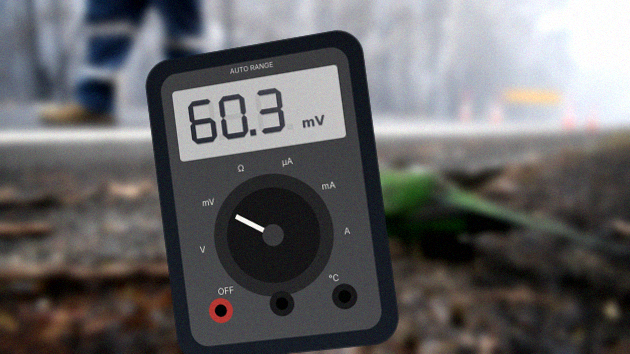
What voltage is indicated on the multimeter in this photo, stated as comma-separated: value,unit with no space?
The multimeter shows 60.3,mV
